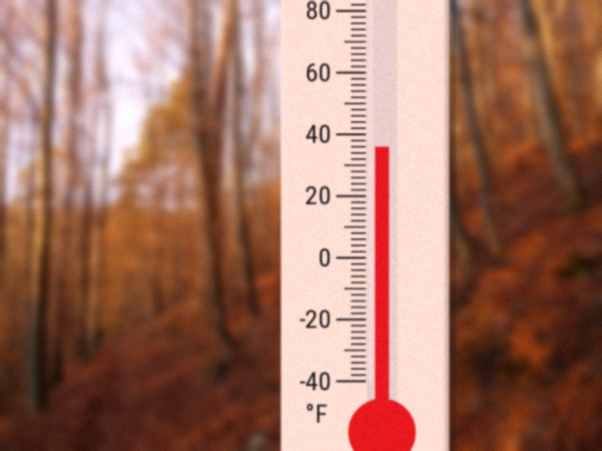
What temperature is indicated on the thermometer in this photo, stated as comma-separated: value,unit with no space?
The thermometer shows 36,°F
